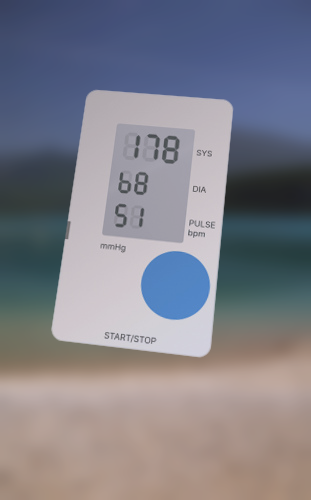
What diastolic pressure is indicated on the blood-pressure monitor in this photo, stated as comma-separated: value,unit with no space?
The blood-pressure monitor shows 68,mmHg
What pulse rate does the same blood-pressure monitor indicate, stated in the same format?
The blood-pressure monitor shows 51,bpm
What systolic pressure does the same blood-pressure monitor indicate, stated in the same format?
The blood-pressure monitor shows 178,mmHg
